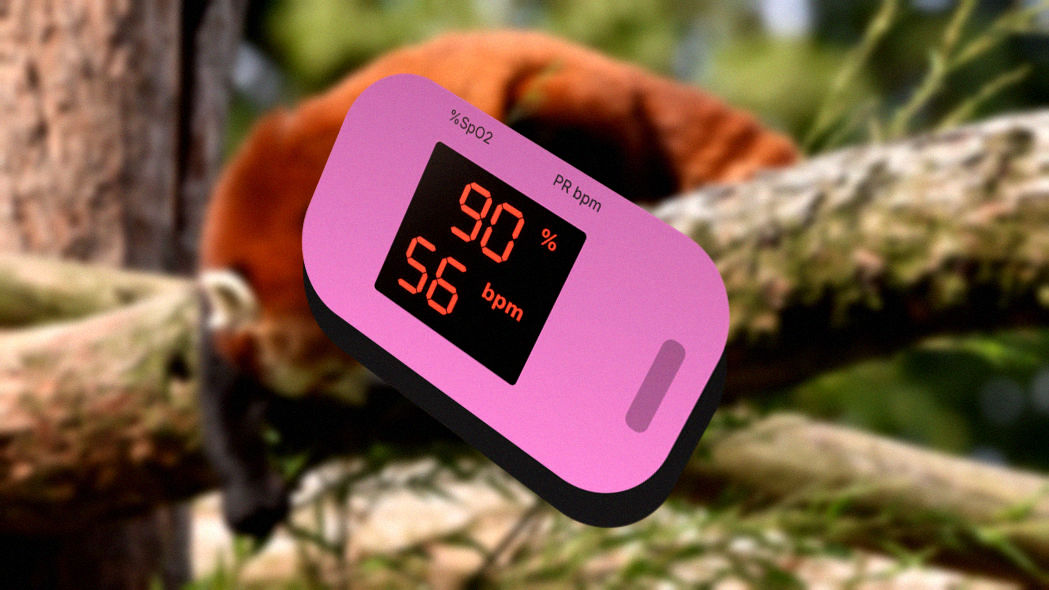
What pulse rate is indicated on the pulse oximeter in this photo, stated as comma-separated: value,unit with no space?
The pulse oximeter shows 56,bpm
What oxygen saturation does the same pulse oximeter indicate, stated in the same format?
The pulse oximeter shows 90,%
